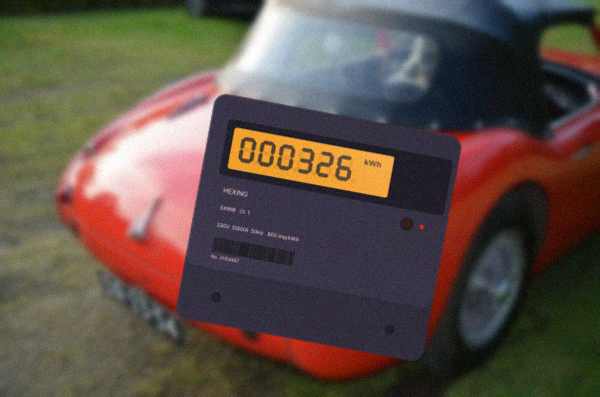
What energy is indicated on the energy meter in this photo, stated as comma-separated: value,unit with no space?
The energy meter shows 326,kWh
